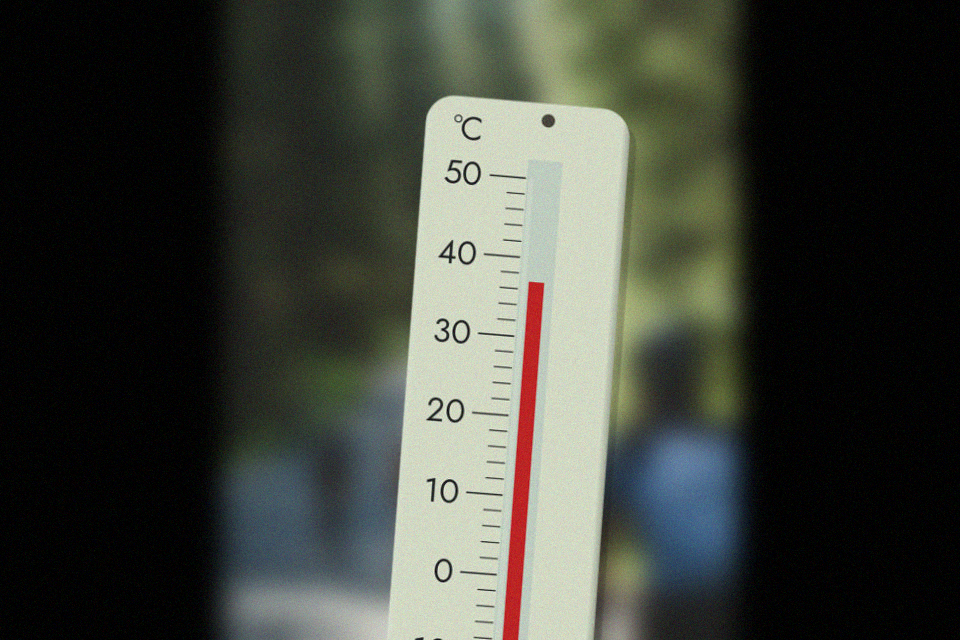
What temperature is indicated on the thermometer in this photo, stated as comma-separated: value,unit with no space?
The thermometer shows 37,°C
